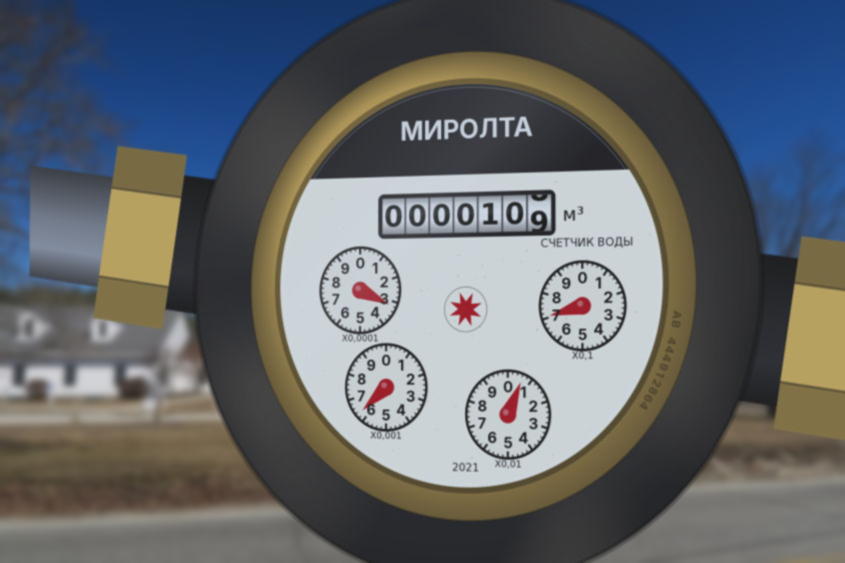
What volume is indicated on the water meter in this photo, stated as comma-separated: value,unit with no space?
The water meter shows 108.7063,m³
